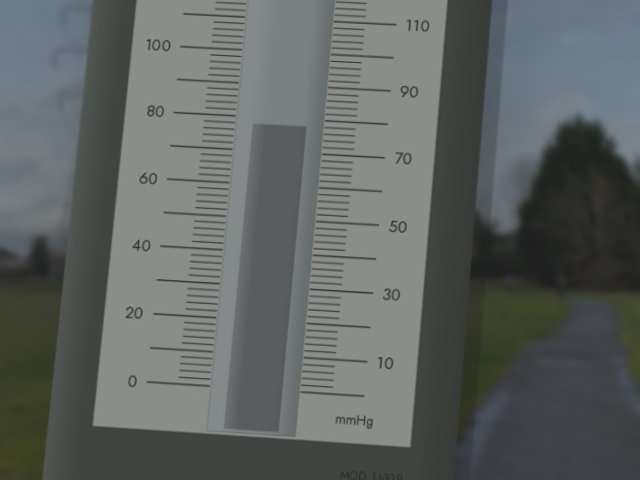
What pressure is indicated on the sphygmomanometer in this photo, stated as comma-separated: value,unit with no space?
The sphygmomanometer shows 78,mmHg
